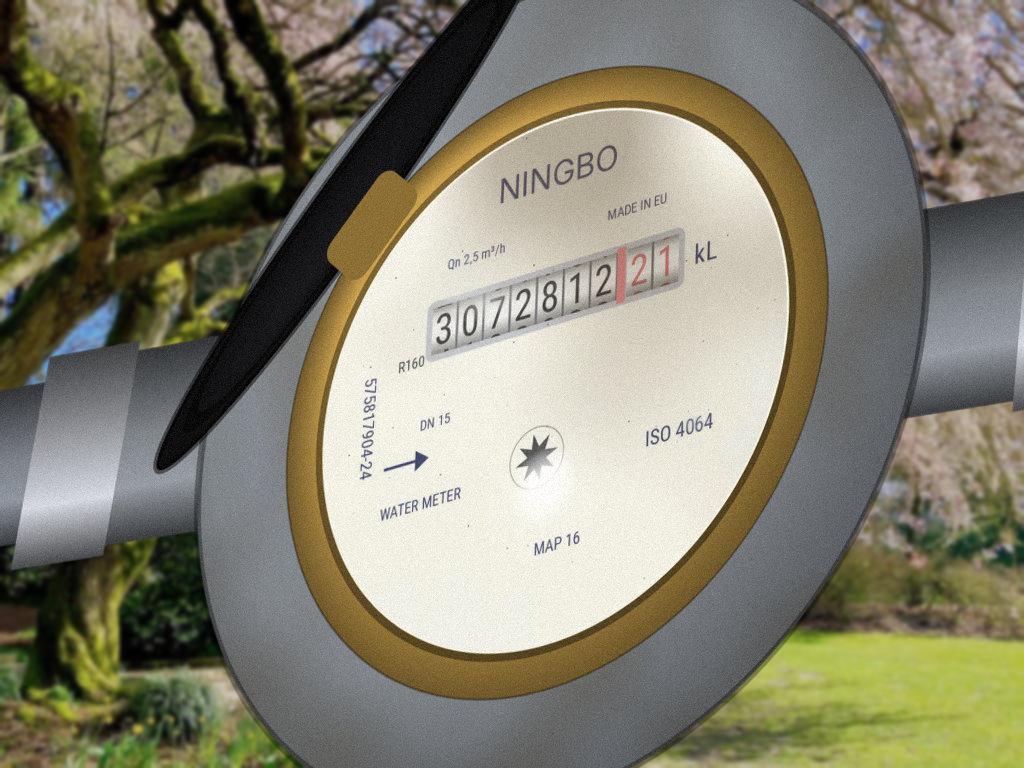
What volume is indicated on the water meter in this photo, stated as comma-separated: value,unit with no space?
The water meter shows 3072812.21,kL
